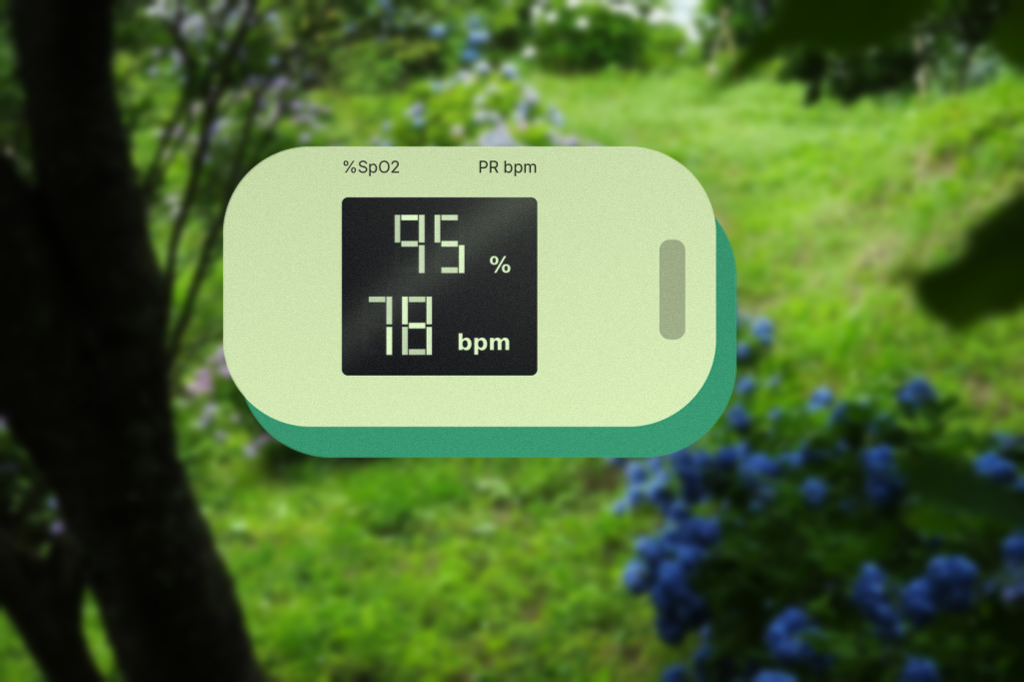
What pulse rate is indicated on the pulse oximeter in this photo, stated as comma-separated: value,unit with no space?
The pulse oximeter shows 78,bpm
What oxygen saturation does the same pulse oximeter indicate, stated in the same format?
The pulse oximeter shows 95,%
